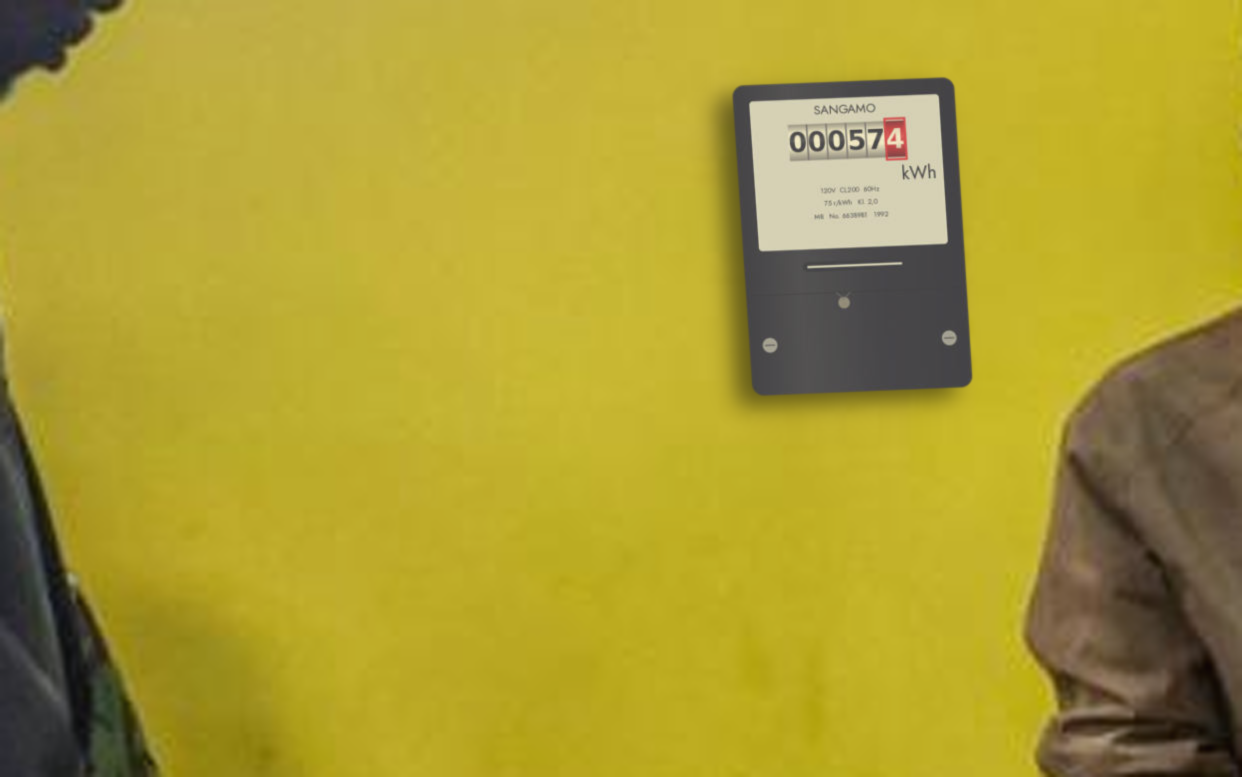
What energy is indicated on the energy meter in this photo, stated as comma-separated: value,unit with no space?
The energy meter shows 57.4,kWh
